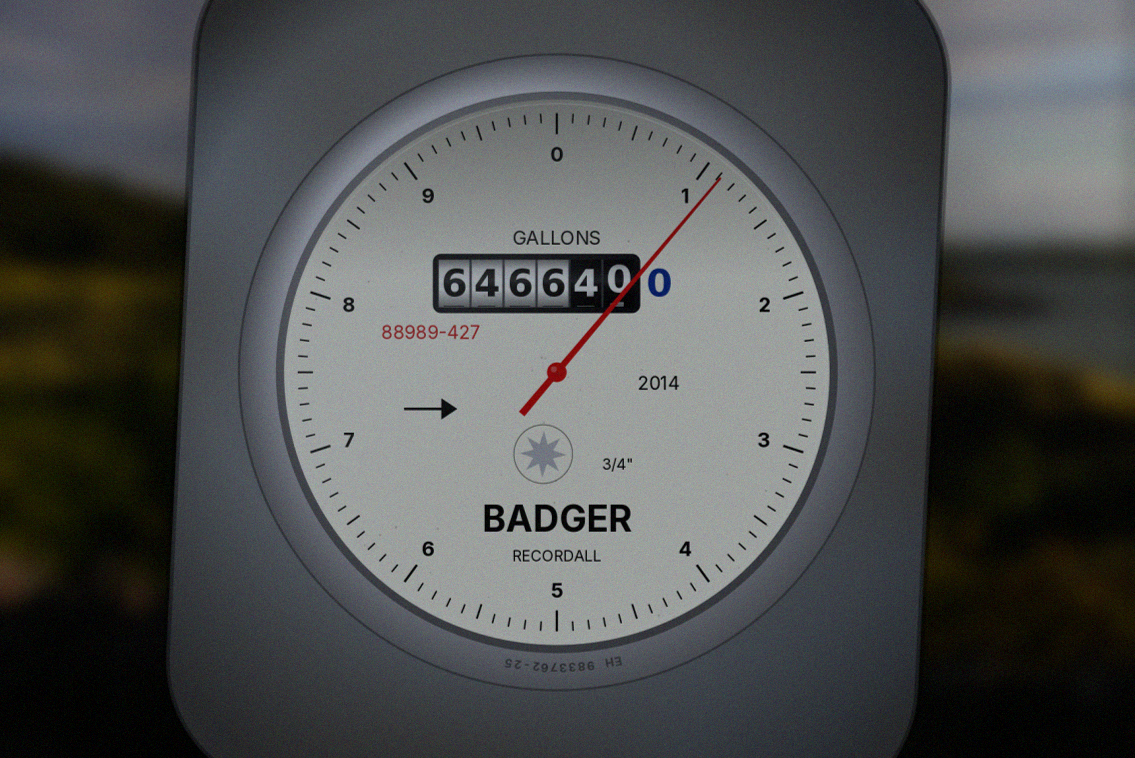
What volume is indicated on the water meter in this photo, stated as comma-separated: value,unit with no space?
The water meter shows 6466401.1,gal
